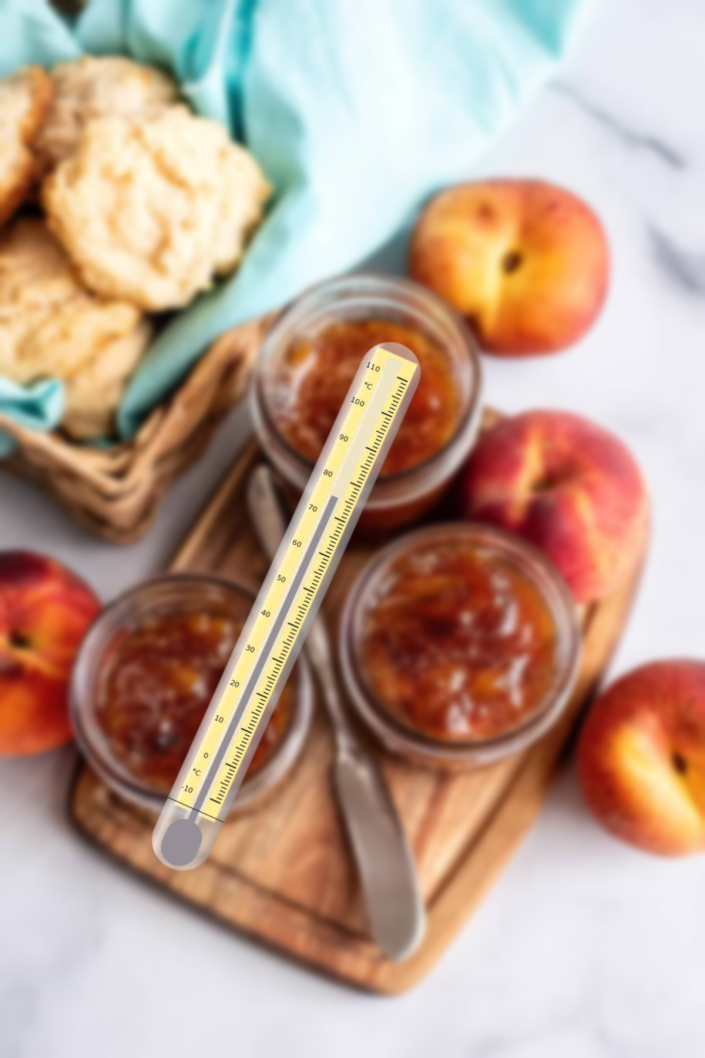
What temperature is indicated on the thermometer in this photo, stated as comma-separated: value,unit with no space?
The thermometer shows 75,°C
